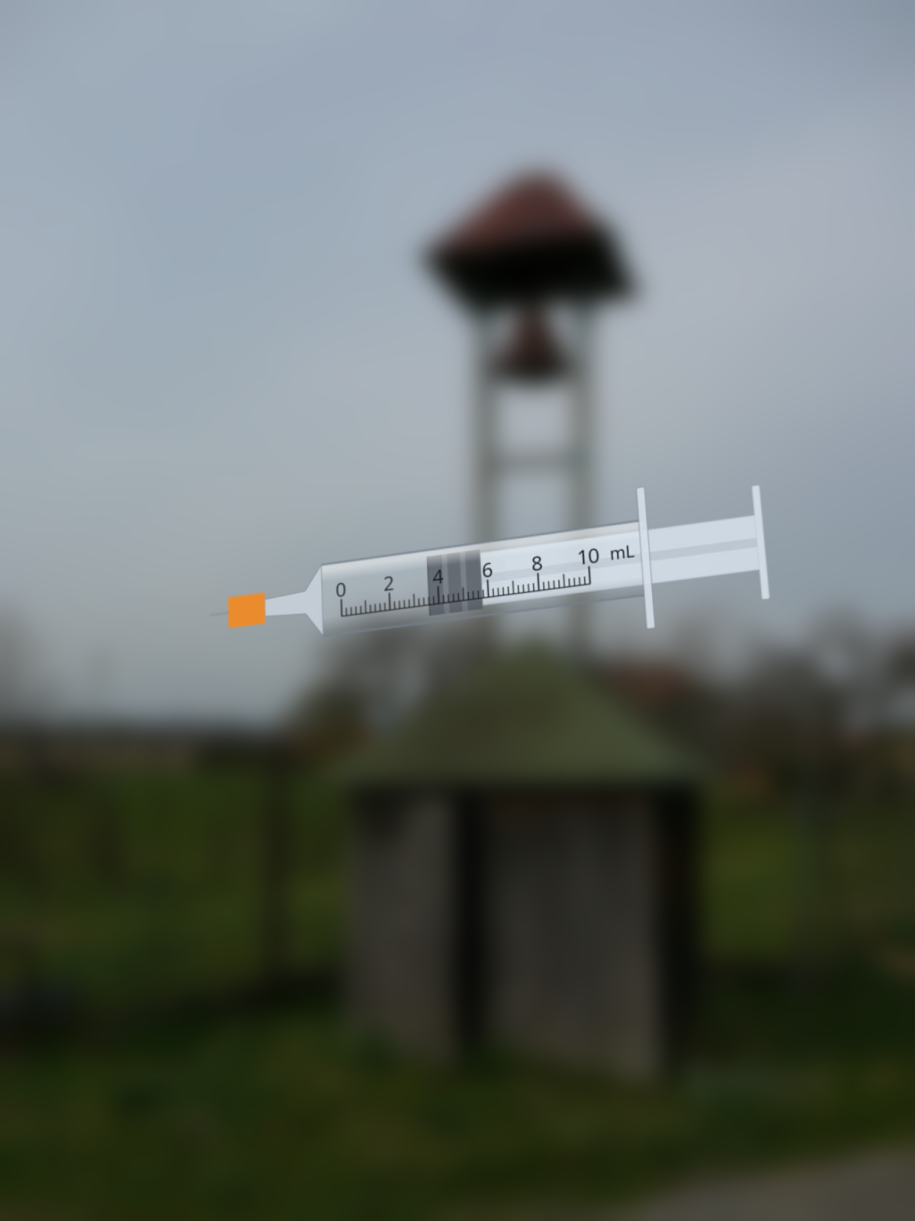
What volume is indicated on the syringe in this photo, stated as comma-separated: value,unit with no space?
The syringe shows 3.6,mL
